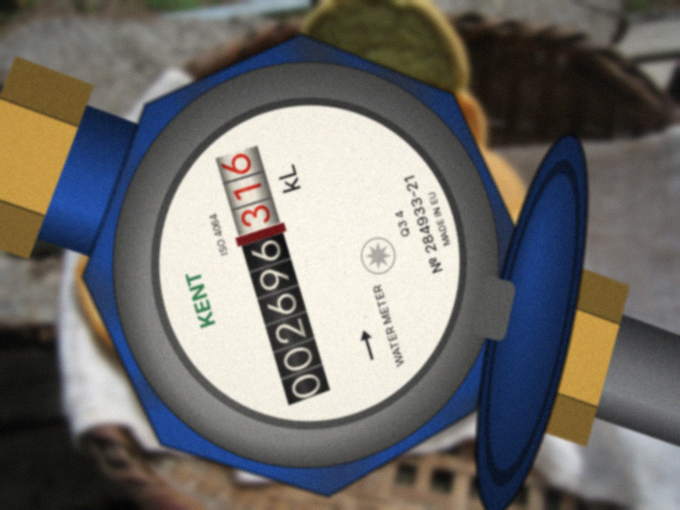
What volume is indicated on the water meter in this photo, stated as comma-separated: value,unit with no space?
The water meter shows 2696.316,kL
